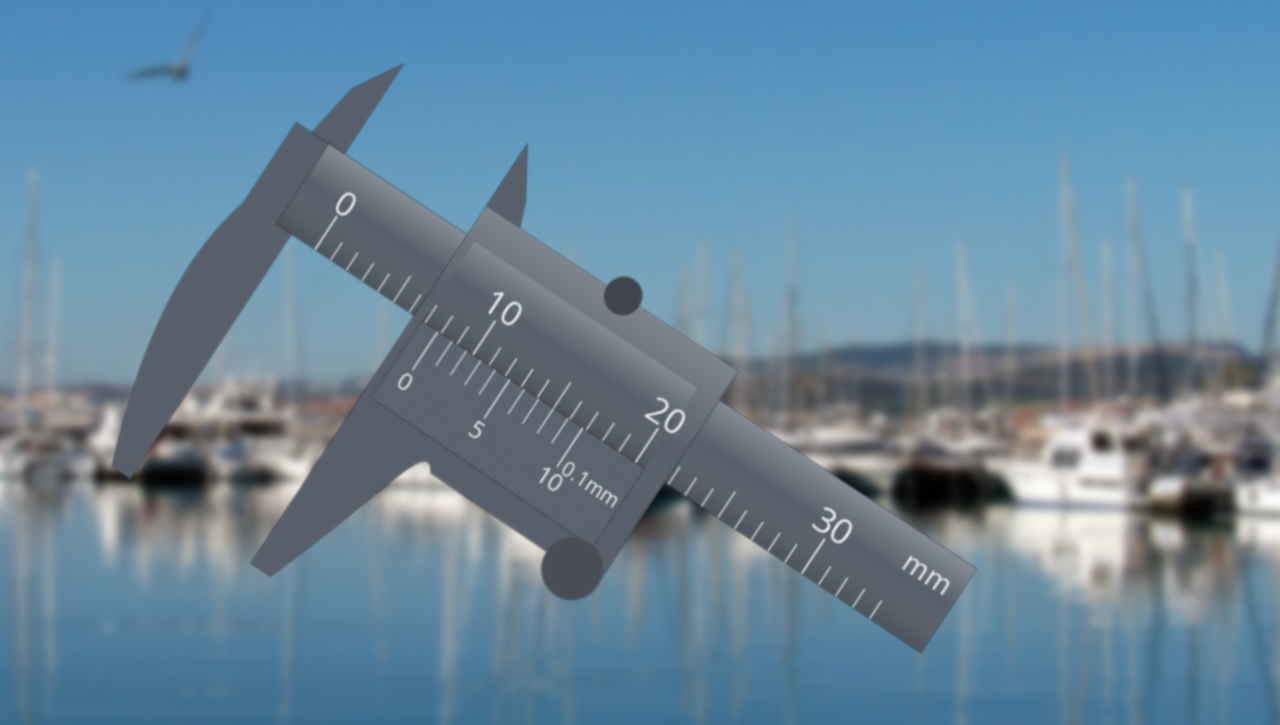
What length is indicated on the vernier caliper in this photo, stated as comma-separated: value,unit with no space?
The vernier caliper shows 7.8,mm
